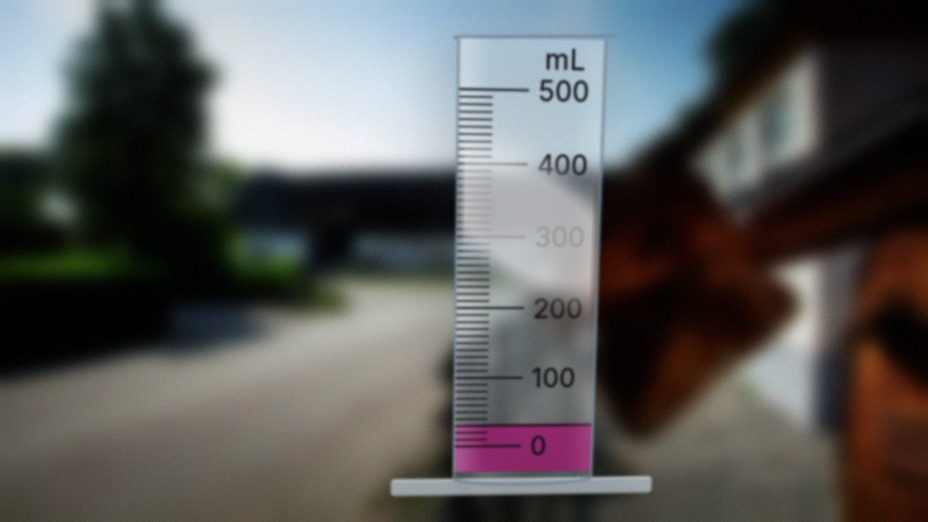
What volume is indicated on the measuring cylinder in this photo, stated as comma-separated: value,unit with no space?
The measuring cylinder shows 30,mL
